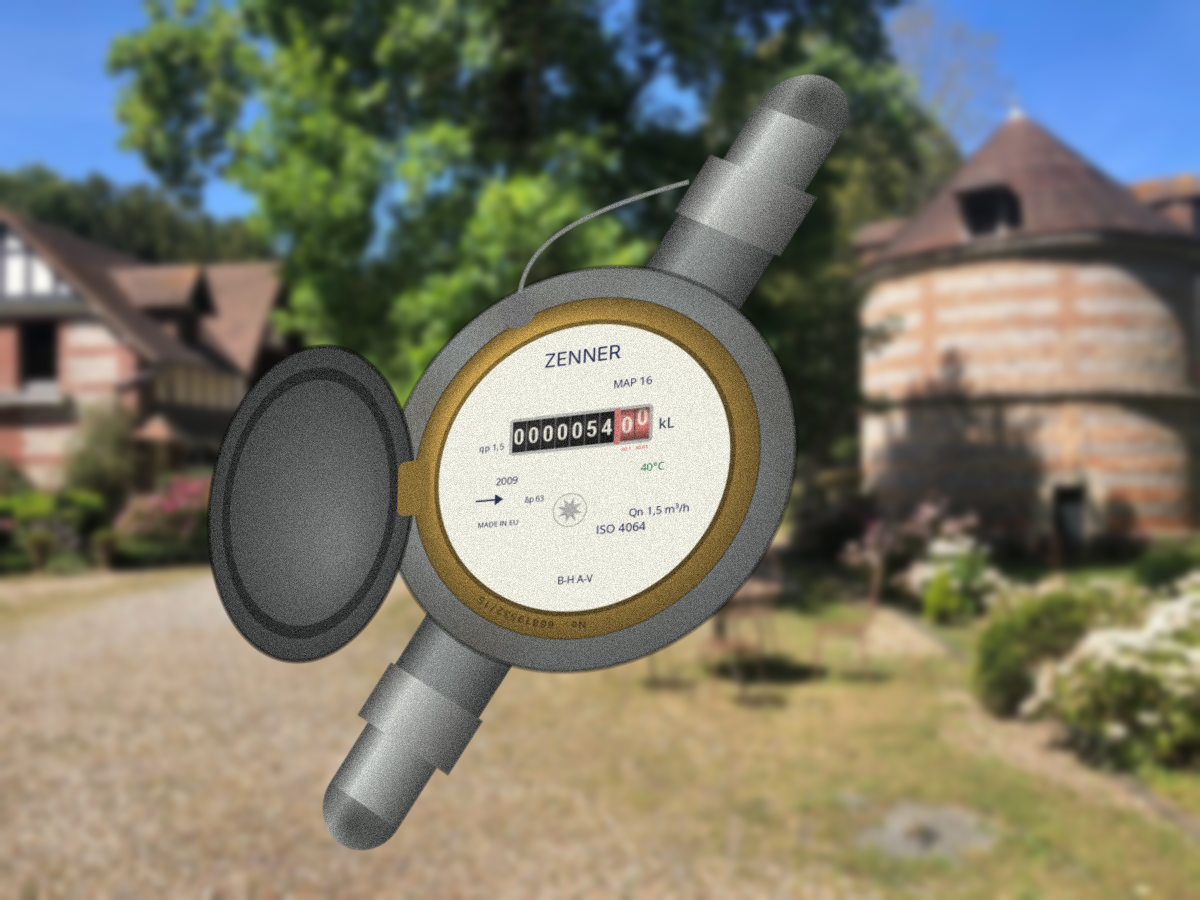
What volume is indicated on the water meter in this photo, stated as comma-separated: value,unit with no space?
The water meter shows 54.00,kL
